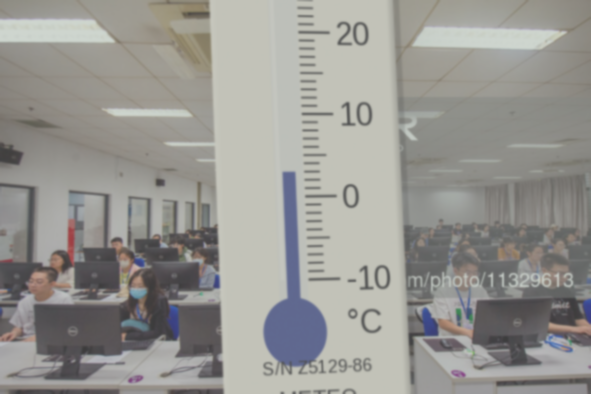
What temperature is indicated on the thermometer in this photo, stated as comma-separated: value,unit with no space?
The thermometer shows 3,°C
